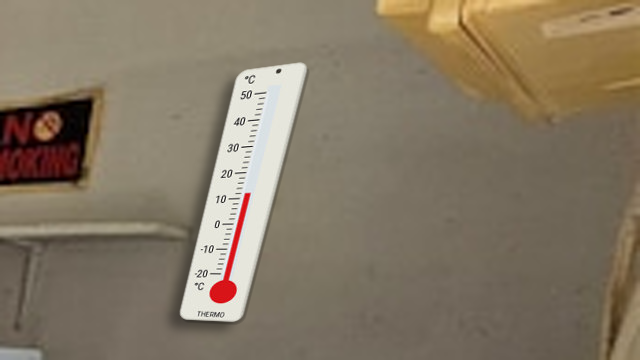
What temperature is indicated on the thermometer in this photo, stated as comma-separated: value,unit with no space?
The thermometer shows 12,°C
